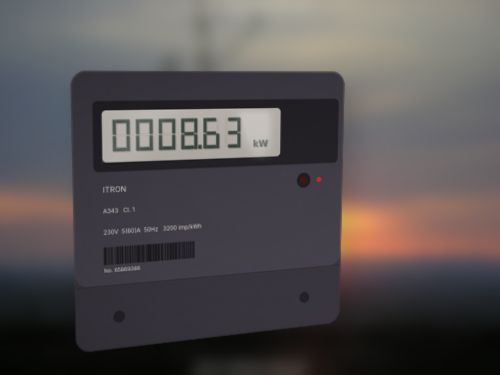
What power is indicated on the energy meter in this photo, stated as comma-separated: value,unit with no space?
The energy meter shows 8.63,kW
